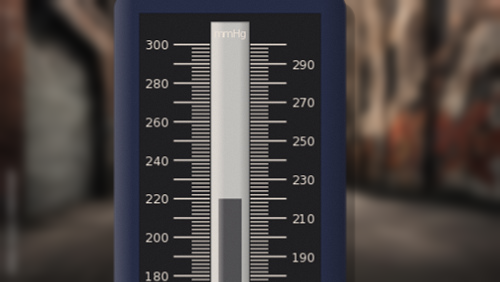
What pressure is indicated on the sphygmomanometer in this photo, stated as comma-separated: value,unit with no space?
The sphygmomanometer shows 220,mmHg
